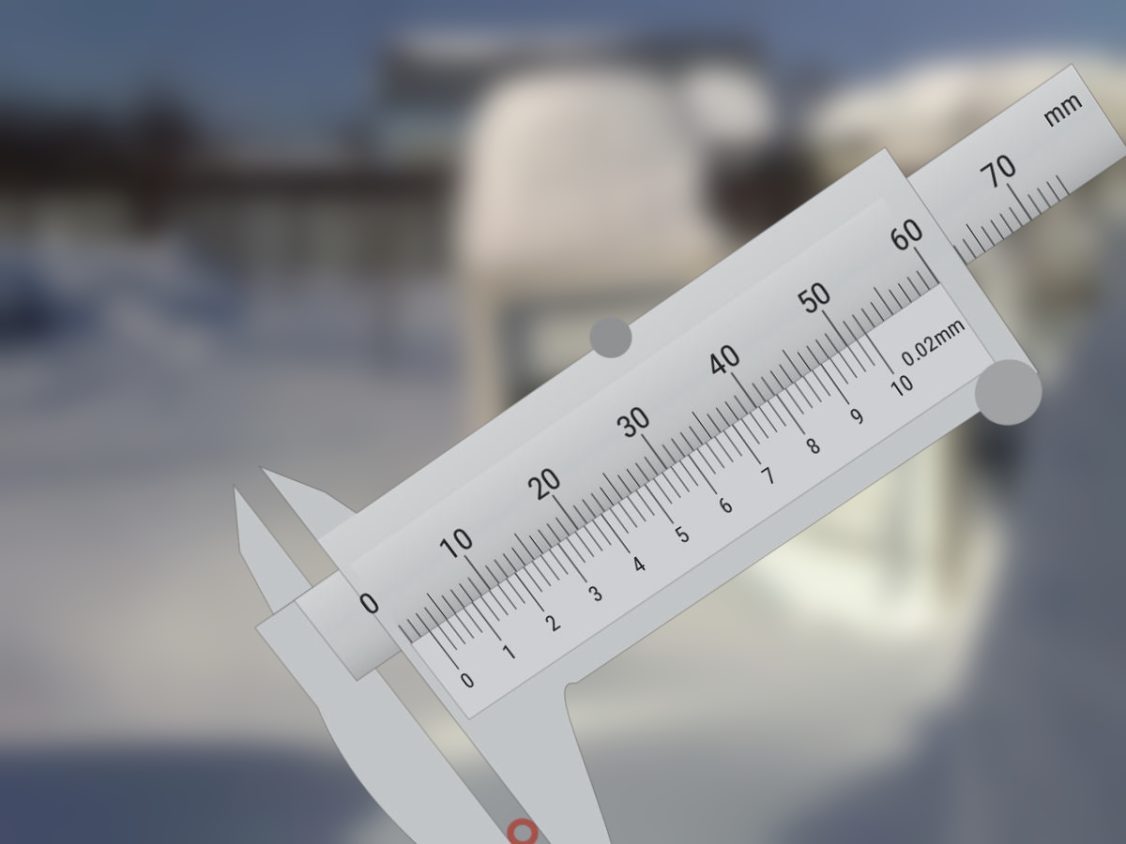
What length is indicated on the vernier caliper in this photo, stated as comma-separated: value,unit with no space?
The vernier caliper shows 3.0,mm
